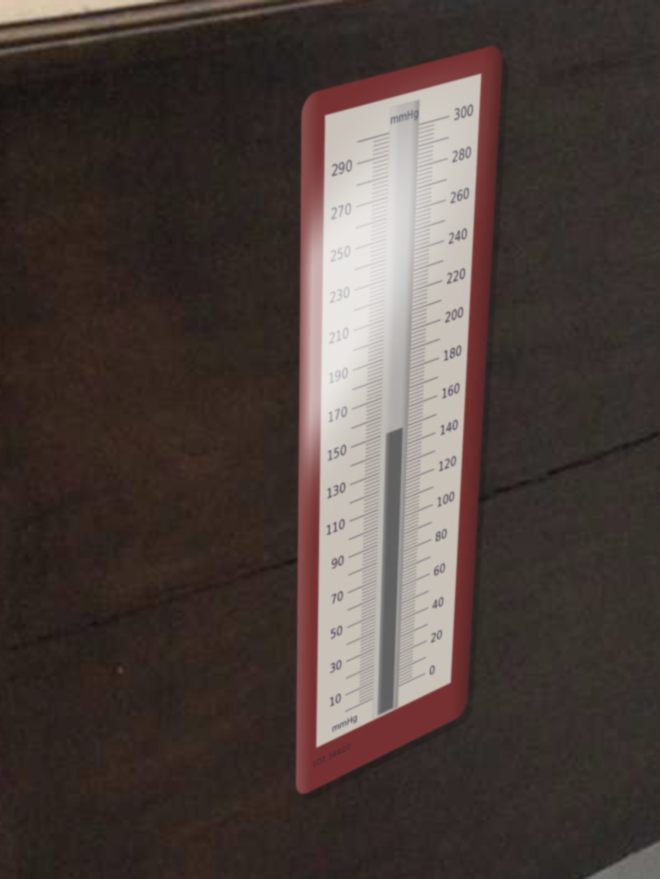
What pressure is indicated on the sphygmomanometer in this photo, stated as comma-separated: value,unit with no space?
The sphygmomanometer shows 150,mmHg
